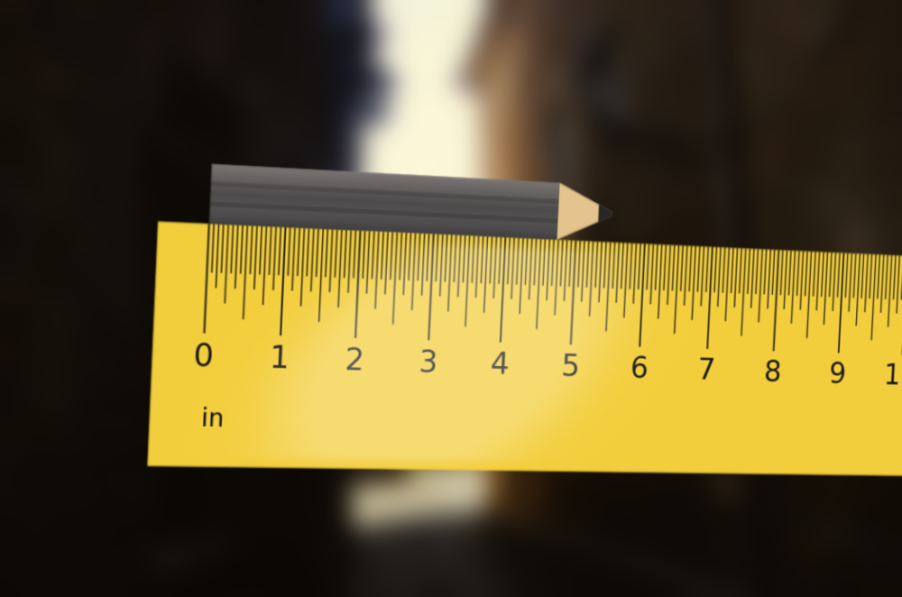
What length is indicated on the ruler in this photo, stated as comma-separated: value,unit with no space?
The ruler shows 5.5,in
